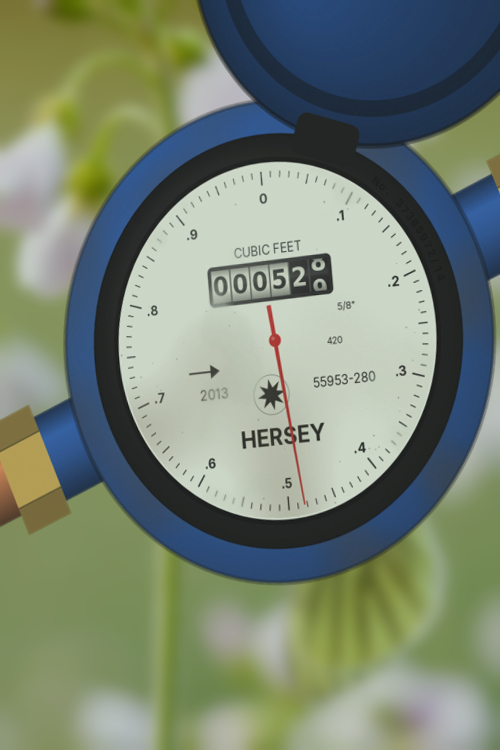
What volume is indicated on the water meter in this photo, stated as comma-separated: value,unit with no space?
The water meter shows 528.48,ft³
